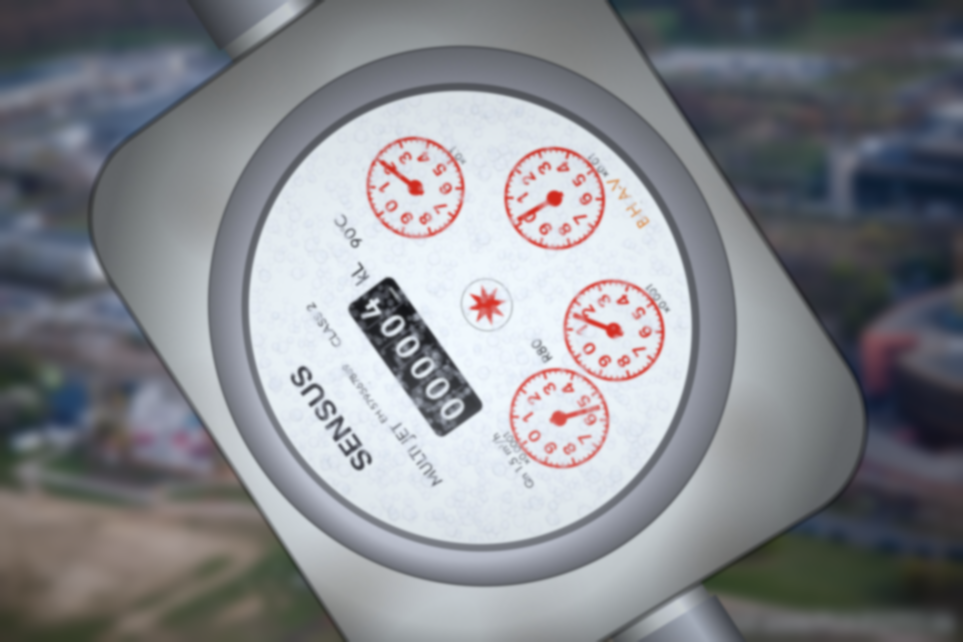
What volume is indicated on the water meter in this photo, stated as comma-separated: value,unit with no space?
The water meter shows 4.2015,kL
